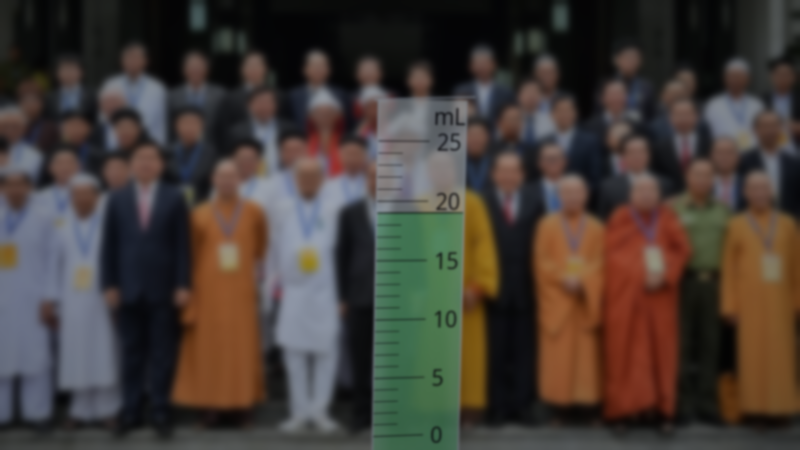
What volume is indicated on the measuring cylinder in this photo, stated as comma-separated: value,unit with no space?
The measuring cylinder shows 19,mL
